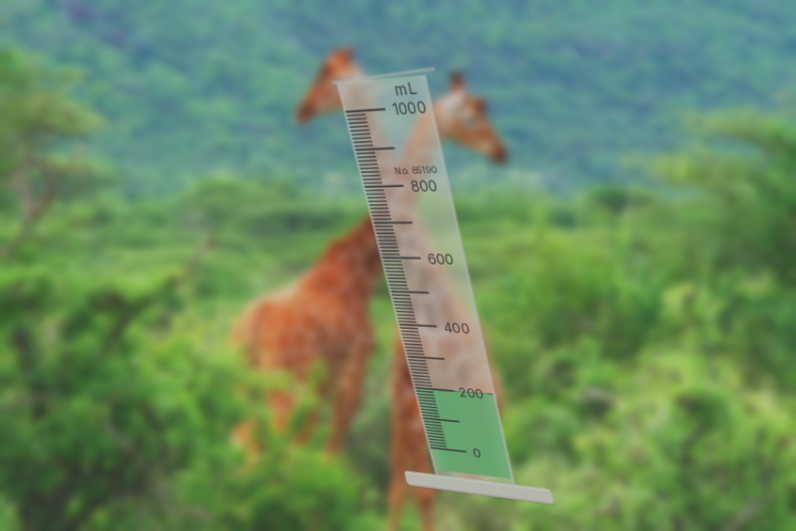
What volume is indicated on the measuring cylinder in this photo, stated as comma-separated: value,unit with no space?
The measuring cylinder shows 200,mL
